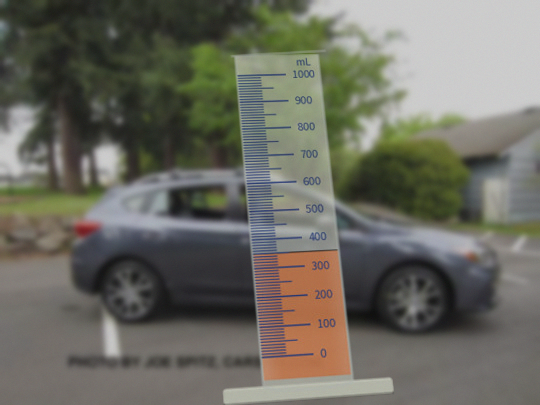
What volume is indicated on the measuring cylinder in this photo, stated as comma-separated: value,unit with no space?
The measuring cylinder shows 350,mL
